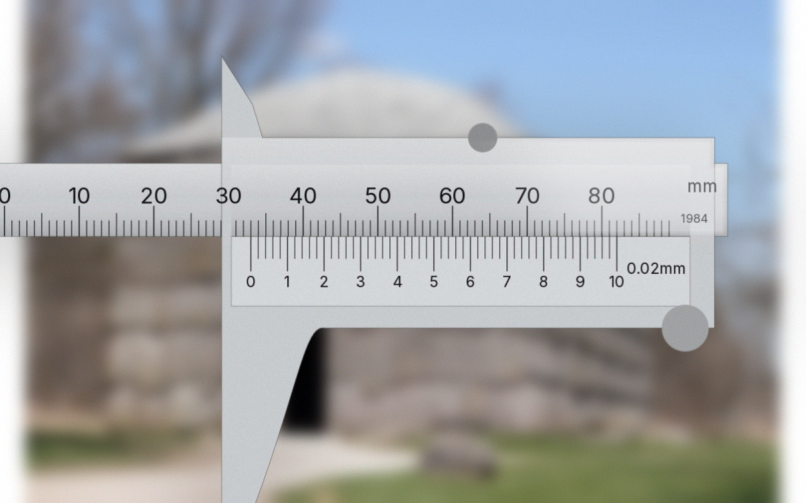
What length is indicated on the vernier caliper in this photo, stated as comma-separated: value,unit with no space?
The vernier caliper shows 33.0,mm
